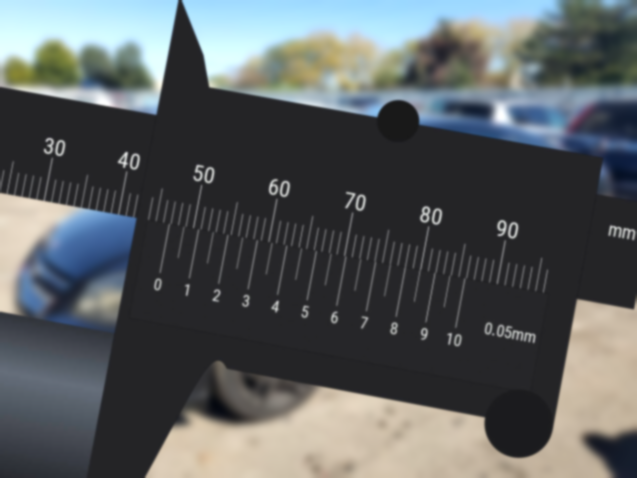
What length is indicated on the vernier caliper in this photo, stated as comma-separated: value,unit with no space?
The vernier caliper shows 46.8,mm
